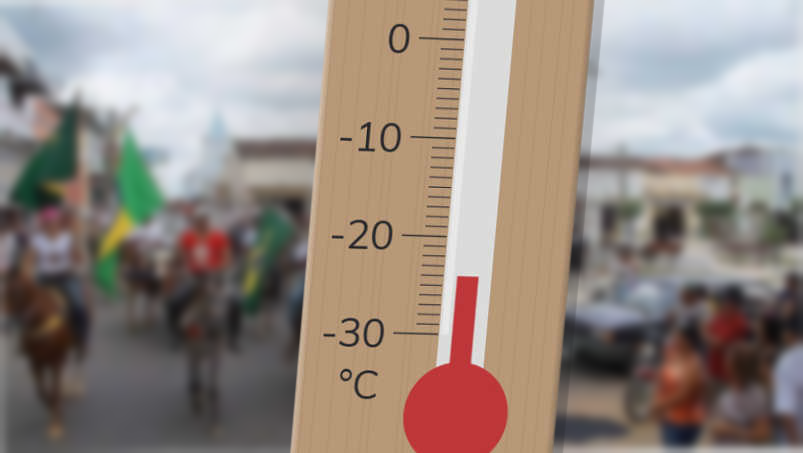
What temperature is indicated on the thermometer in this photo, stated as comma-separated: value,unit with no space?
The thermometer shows -24,°C
